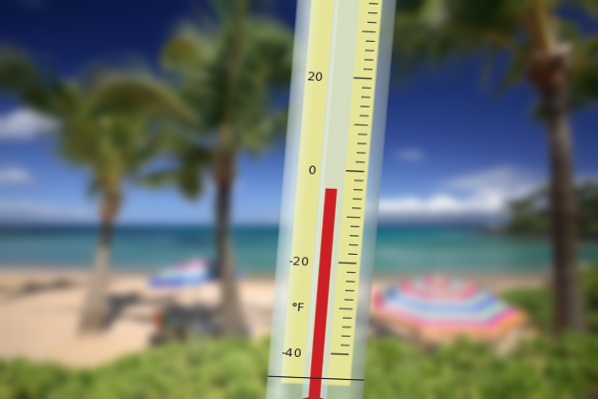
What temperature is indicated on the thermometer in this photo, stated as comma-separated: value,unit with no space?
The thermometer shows -4,°F
